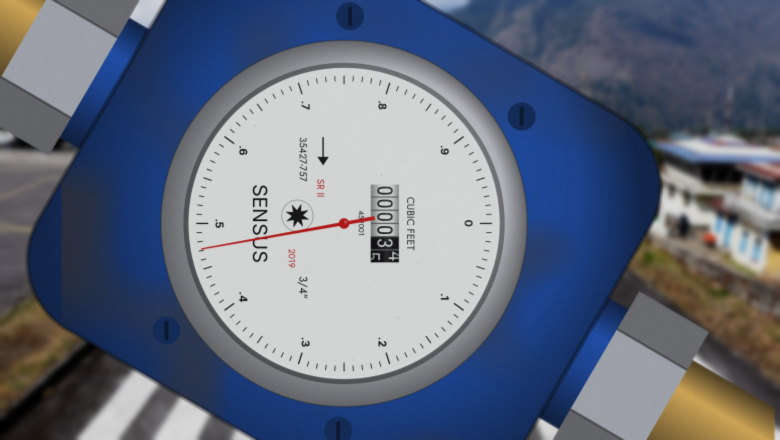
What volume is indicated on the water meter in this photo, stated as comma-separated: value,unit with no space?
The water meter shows 34.47,ft³
